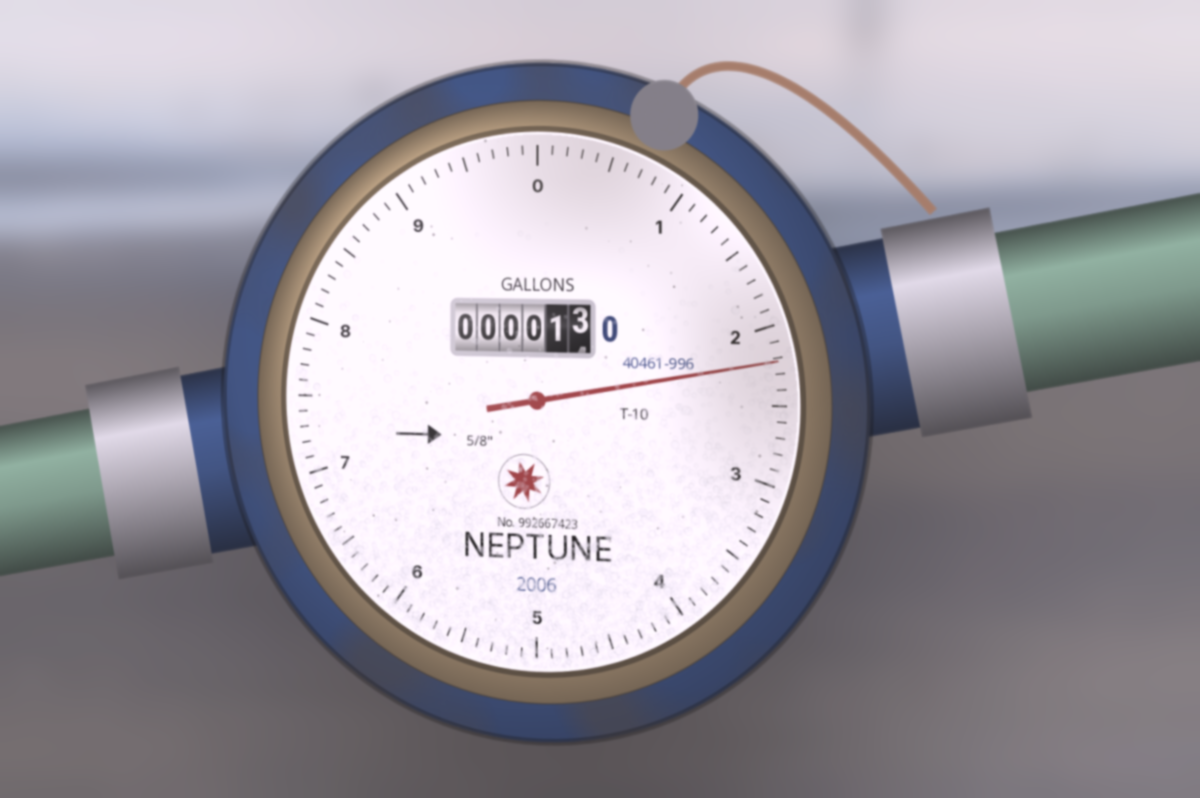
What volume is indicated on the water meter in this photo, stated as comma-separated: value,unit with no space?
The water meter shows 132.2,gal
